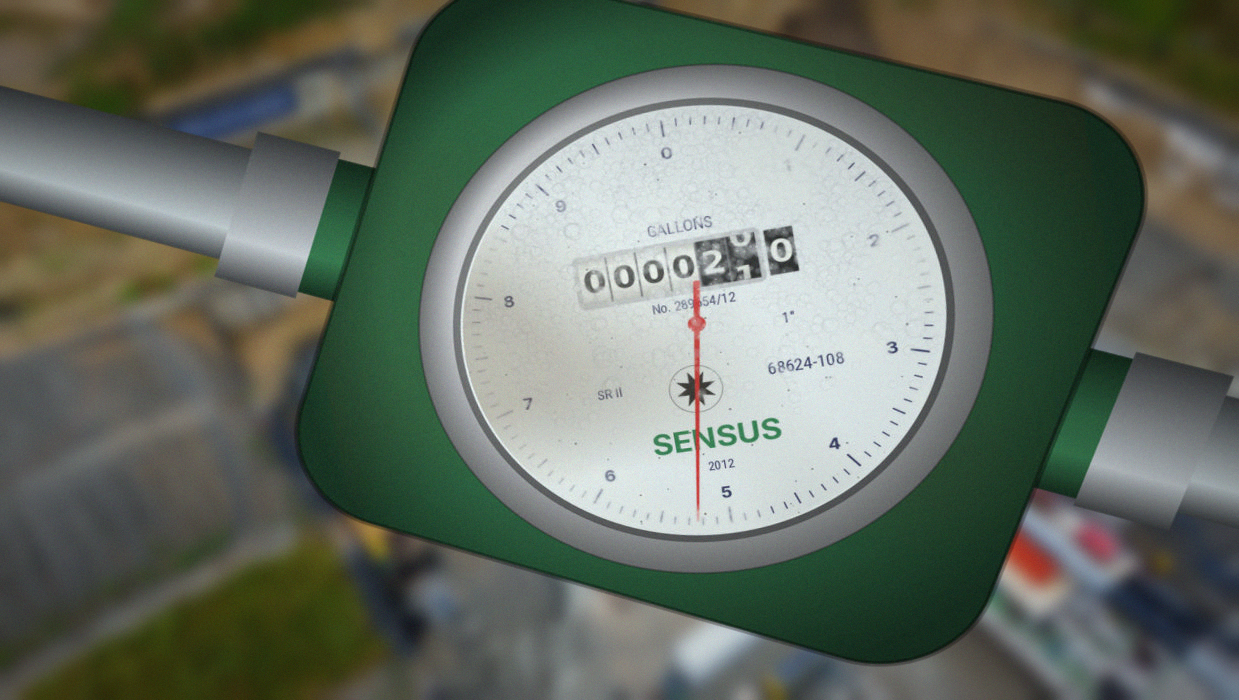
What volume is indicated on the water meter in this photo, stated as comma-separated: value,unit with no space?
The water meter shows 205.2,gal
